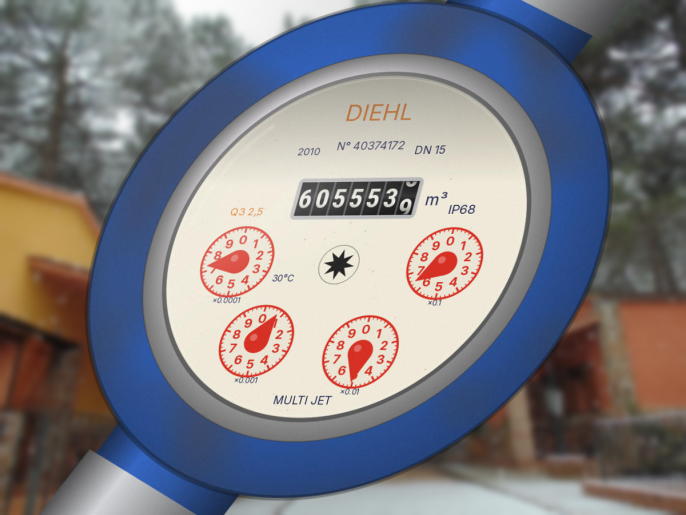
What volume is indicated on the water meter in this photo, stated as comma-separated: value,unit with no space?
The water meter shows 6055538.6507,m³
